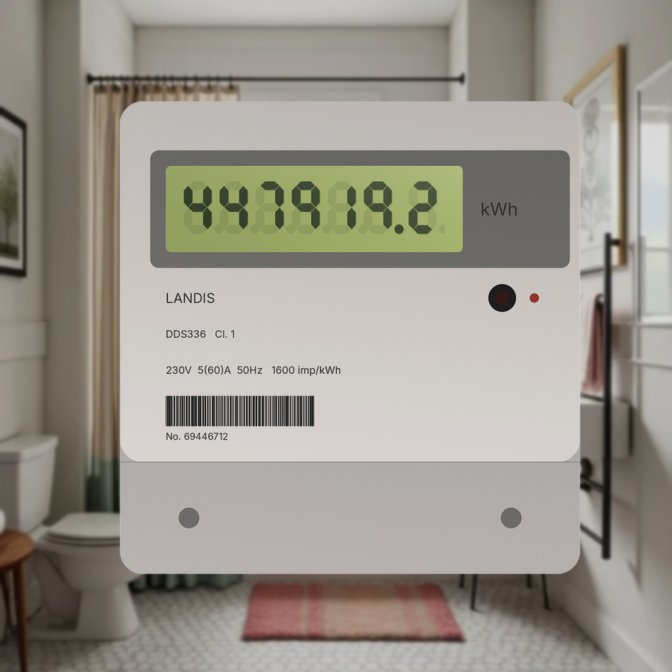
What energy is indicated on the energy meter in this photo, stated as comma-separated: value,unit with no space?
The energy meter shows 447919.2,kWh
